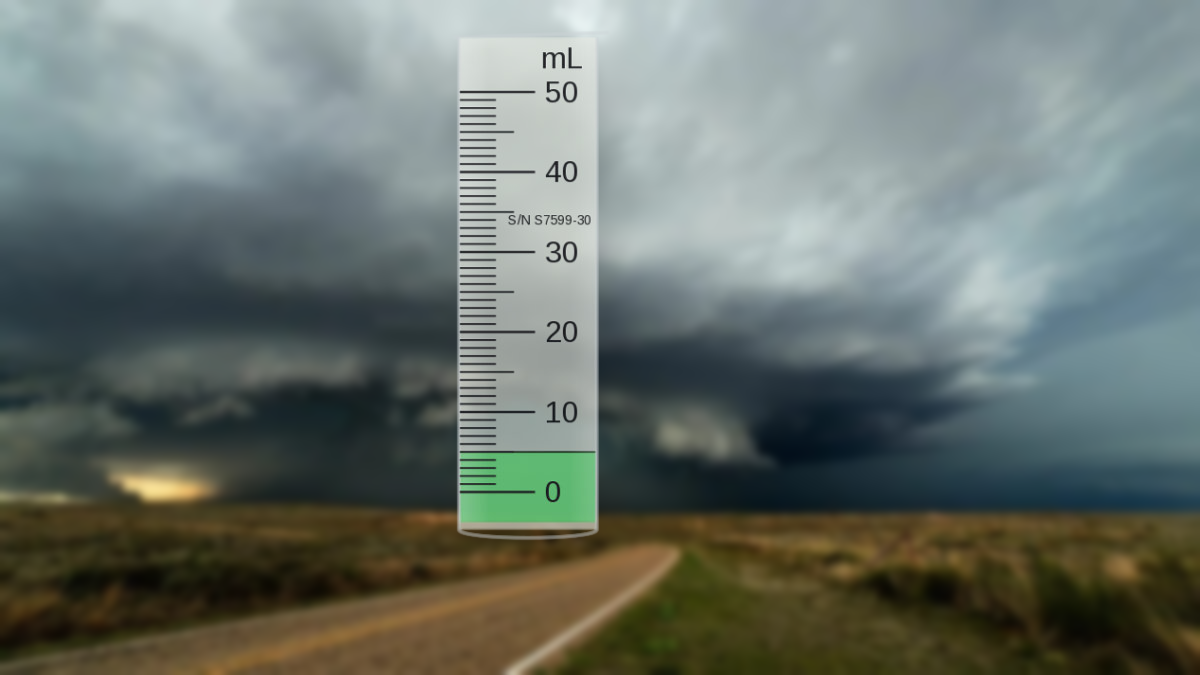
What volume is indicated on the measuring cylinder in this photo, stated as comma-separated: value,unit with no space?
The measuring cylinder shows 5,mL
